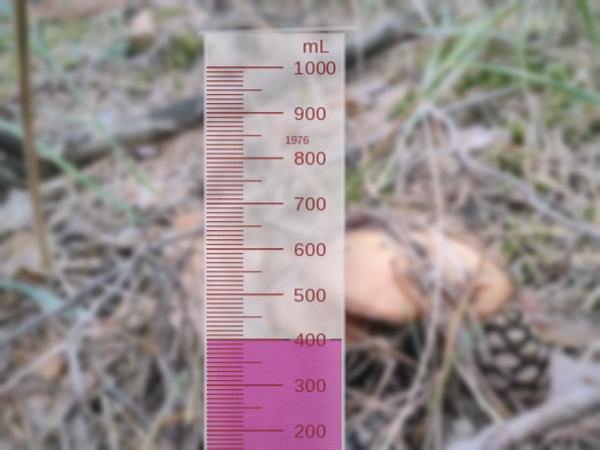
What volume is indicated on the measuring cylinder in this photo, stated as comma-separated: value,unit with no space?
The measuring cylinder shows 400,mL
